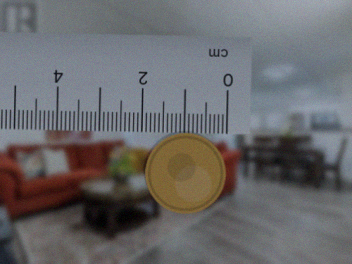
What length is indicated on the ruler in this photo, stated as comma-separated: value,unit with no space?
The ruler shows 1.9,cm
